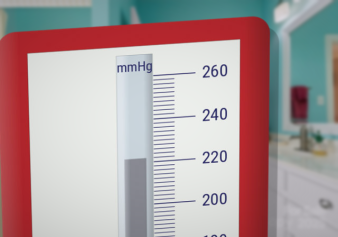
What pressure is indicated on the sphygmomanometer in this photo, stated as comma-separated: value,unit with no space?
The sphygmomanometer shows 222,mmHg
